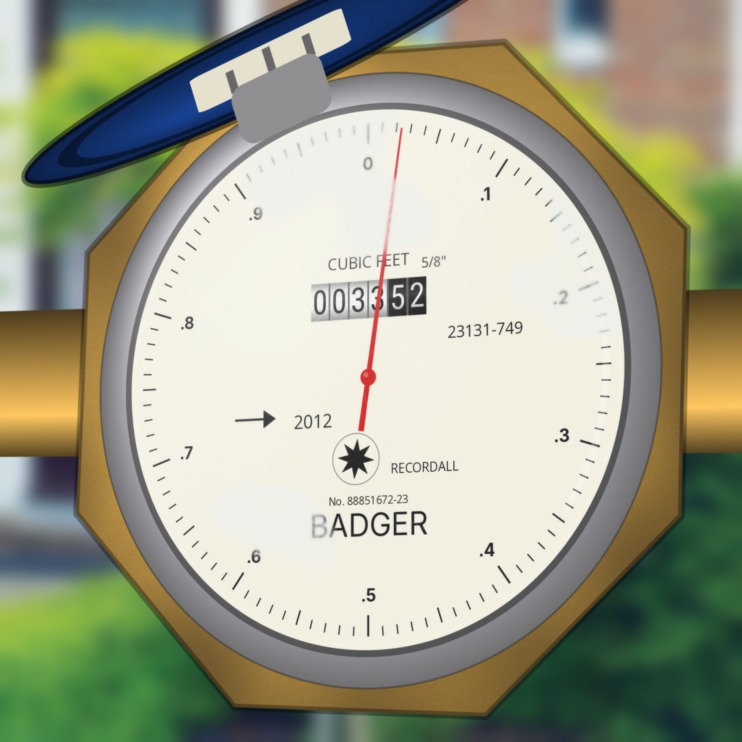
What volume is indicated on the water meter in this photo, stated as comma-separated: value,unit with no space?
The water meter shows 3352.02,ft³
